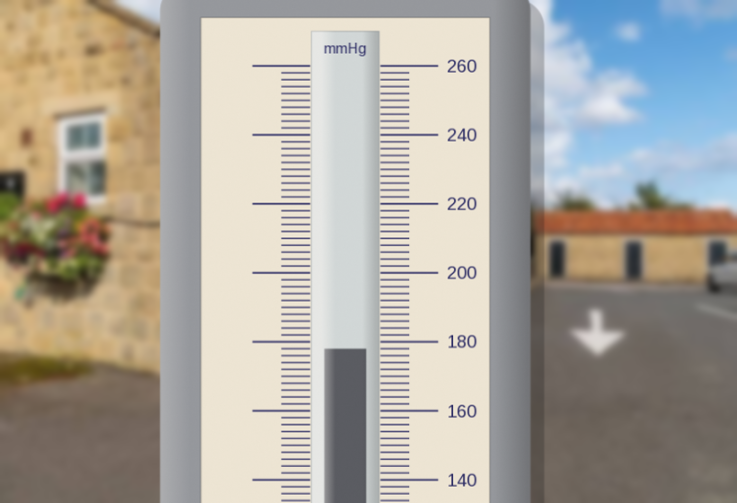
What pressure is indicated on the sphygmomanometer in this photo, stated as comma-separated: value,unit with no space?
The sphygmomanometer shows 178,mmHg
